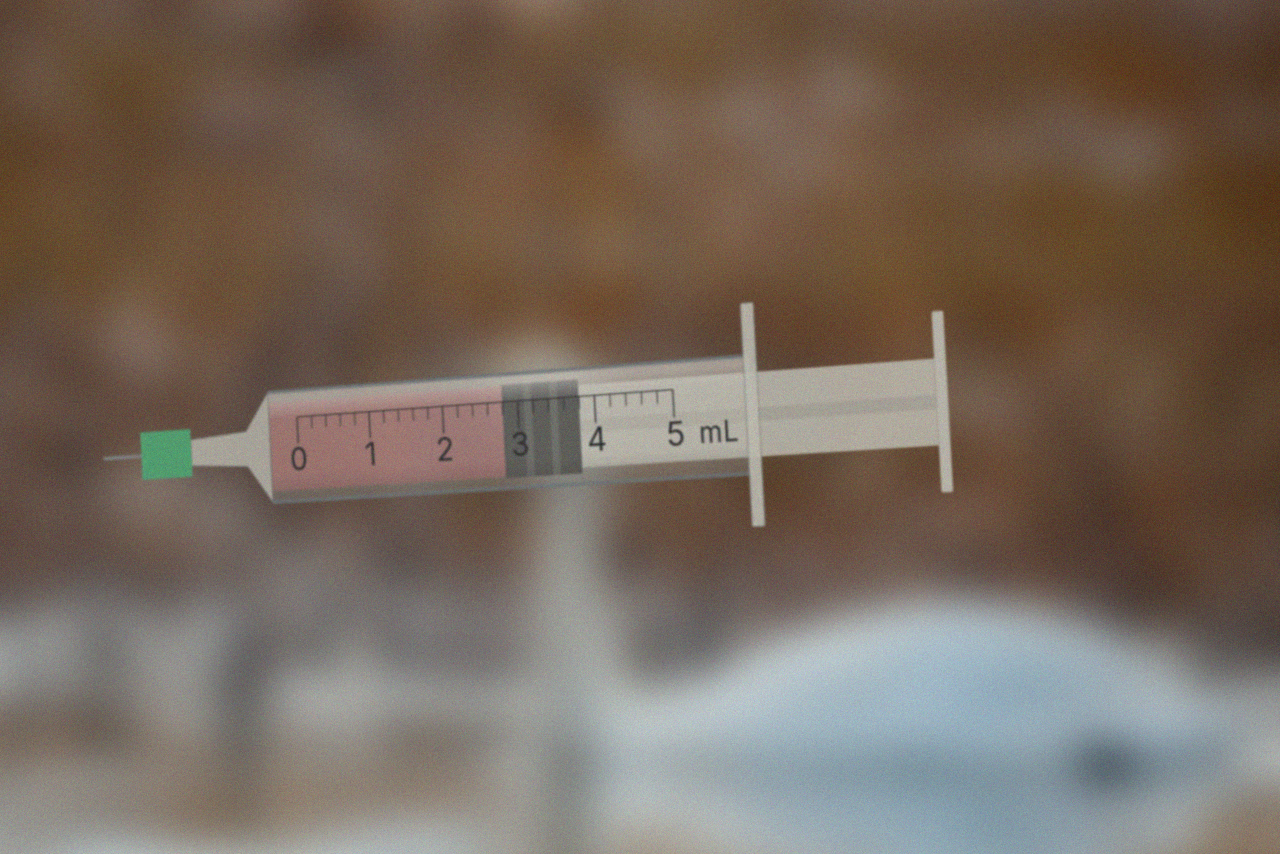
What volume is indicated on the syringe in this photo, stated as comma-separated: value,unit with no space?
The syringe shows 2.8,mL
